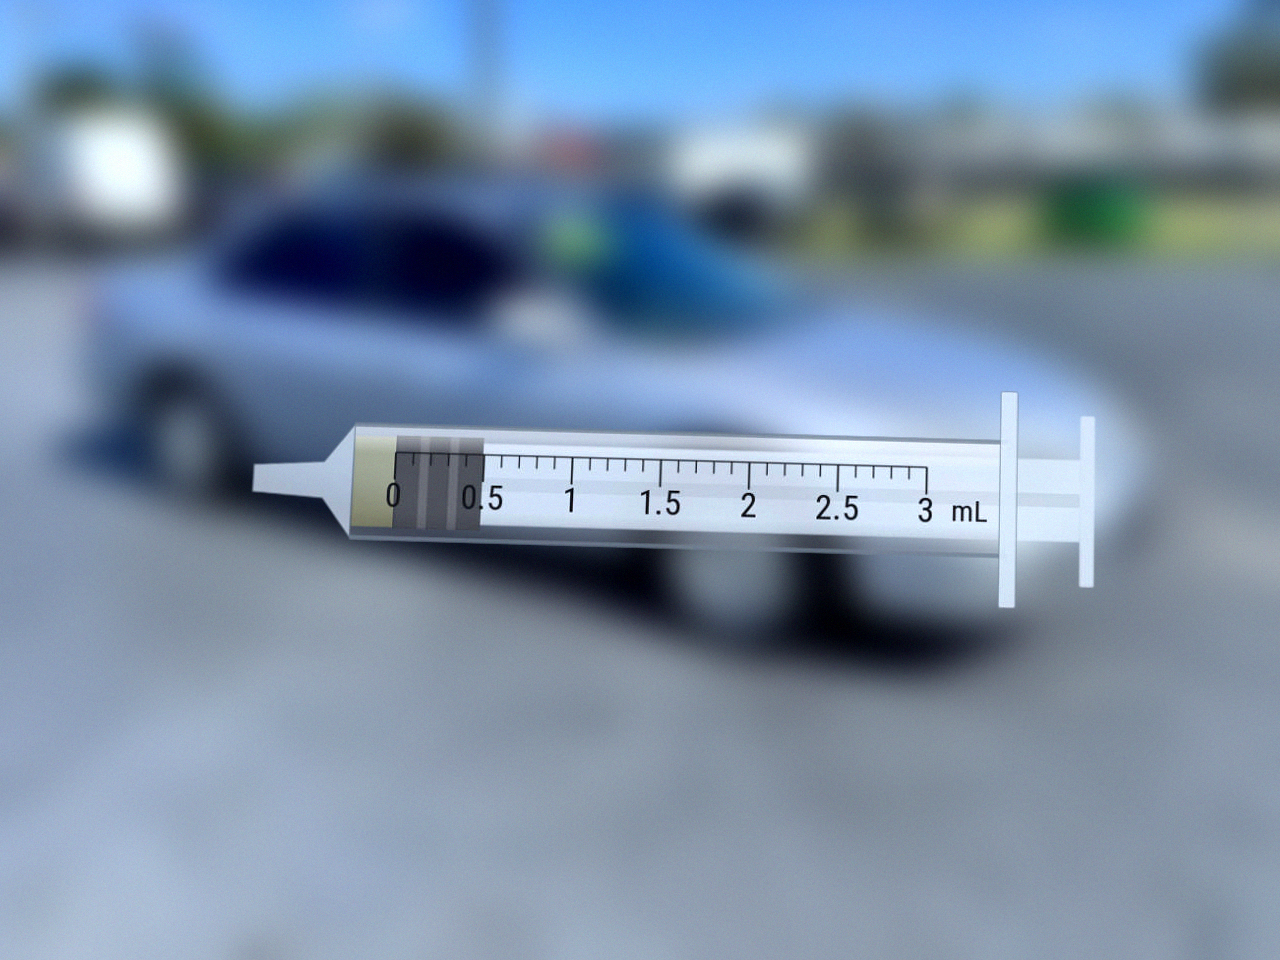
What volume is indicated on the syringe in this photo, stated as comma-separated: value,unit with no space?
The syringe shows 0,mL
